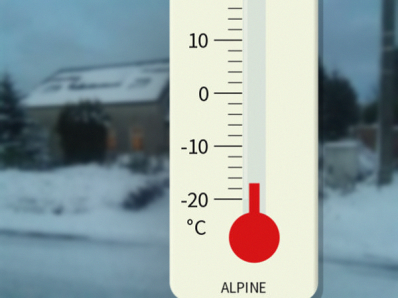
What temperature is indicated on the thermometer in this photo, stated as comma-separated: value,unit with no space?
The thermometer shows -17,°C
